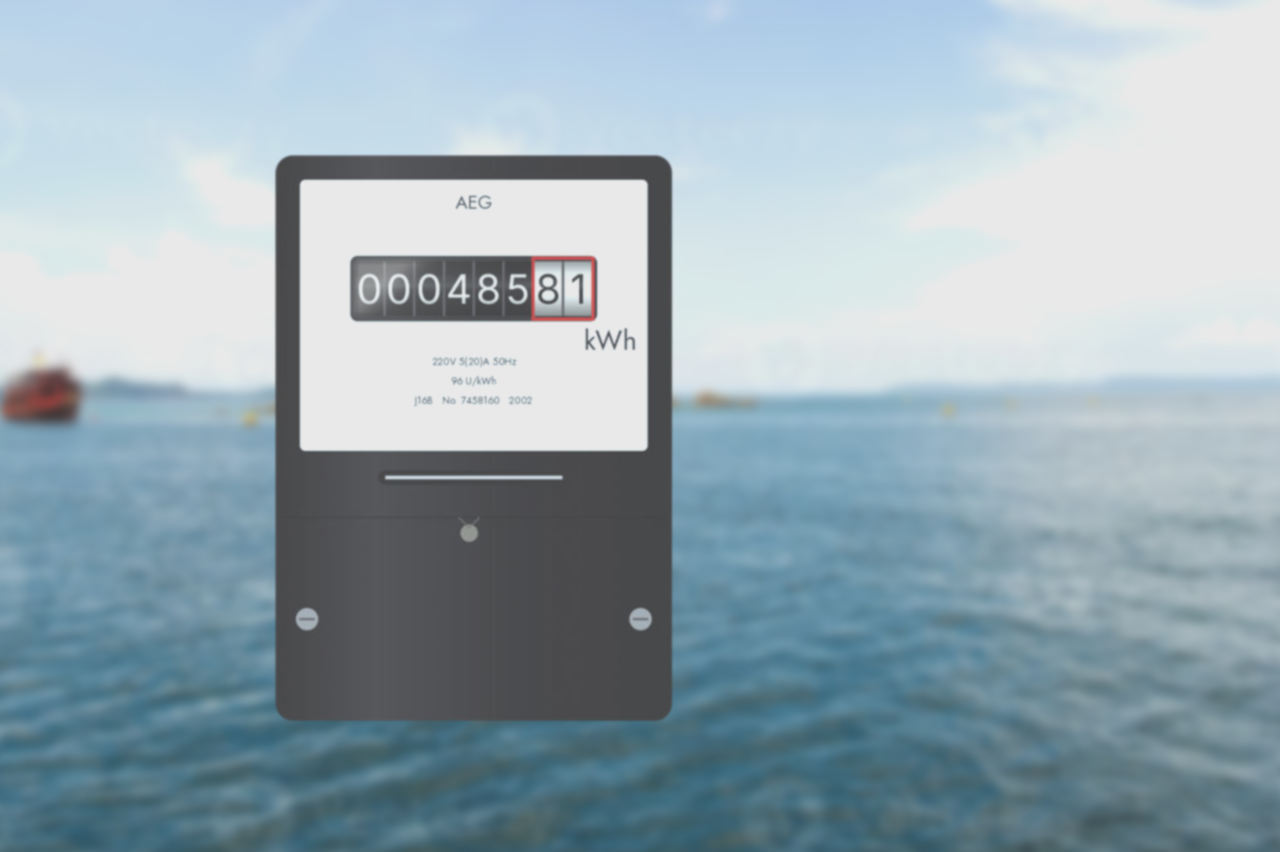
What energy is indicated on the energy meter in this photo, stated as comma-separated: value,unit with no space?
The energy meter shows 485.81,kWh
